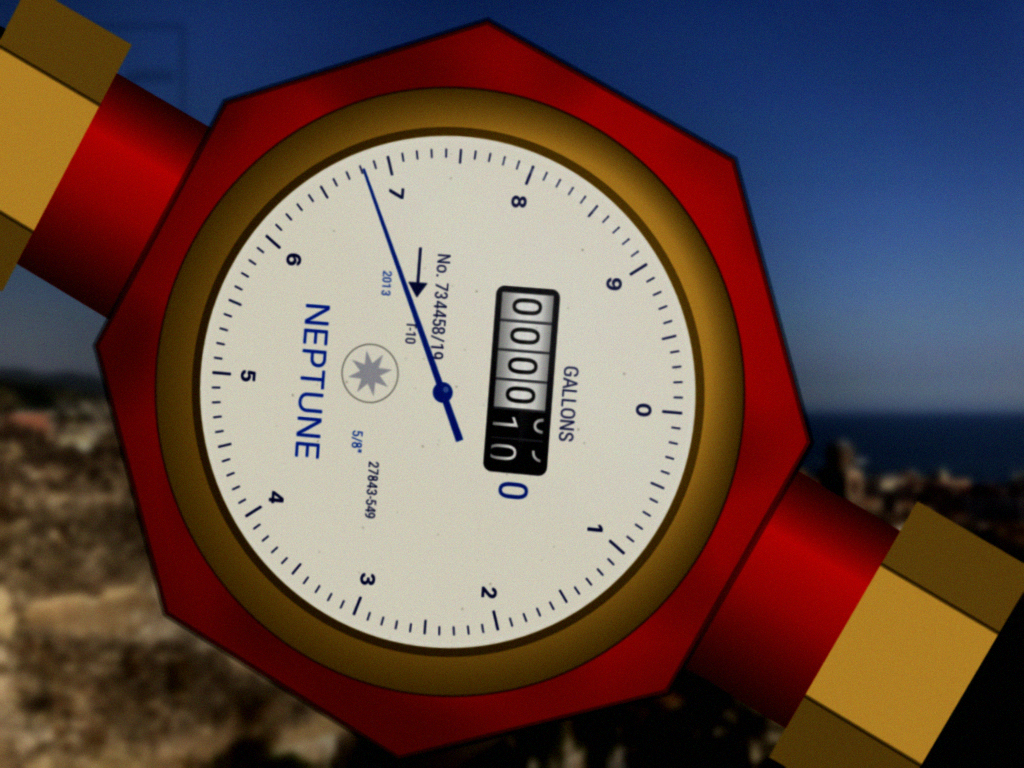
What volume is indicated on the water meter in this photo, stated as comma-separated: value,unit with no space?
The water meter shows 96.8,gal
